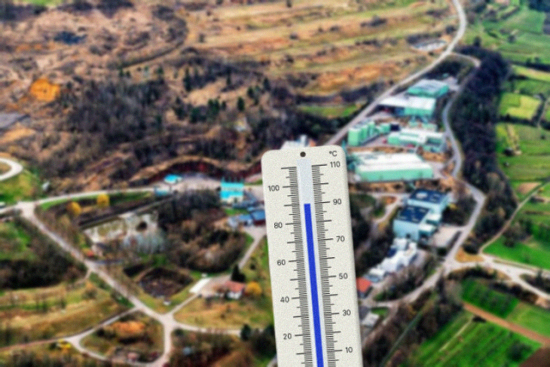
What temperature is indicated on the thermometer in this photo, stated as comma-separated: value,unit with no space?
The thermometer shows 90,°C
